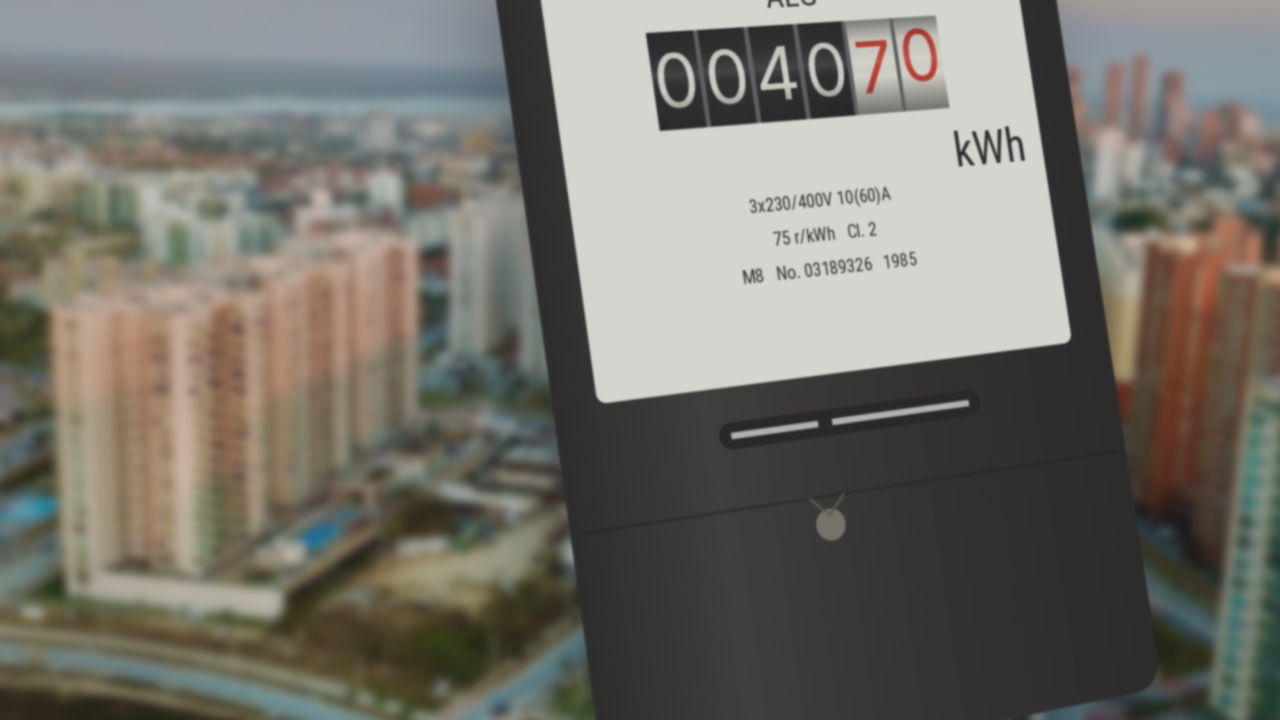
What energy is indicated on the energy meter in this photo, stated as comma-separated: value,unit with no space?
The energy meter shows 40.70,kWh
